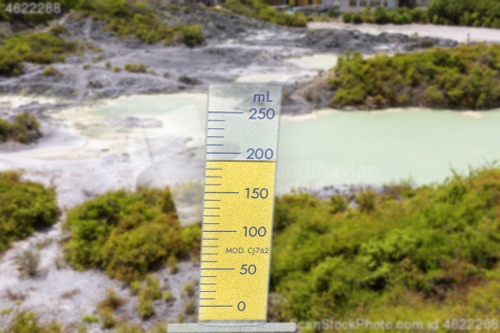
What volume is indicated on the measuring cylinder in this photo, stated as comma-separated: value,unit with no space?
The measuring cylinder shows 190,mL
